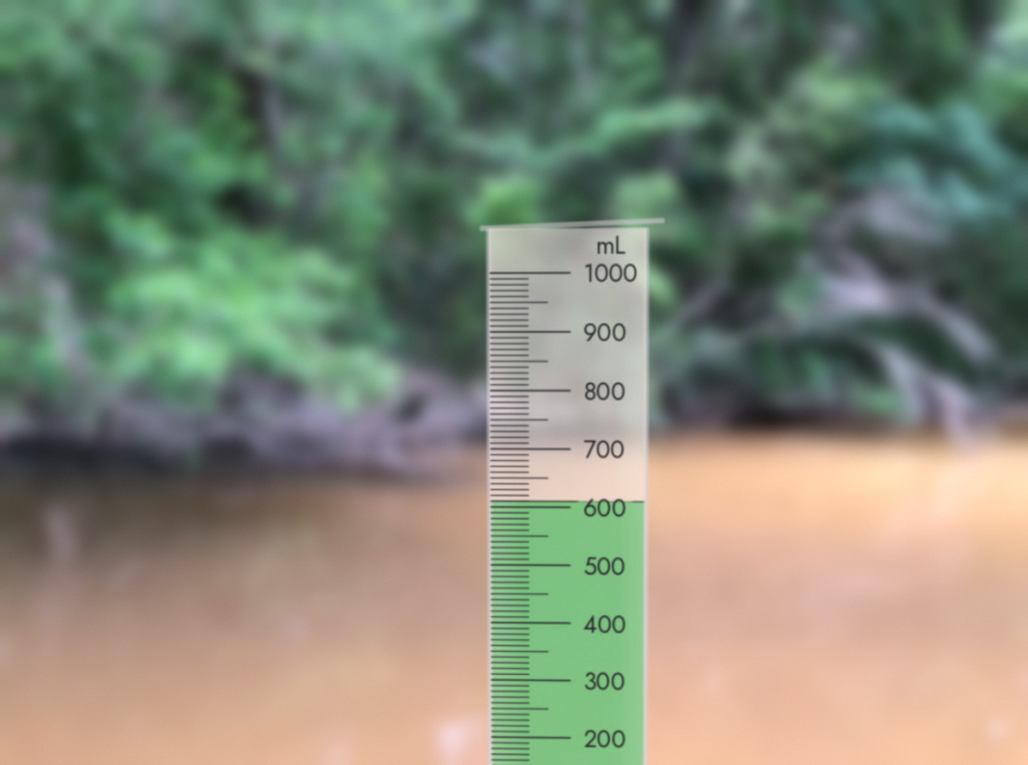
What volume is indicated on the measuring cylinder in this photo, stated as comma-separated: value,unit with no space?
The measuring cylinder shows 610,mL
